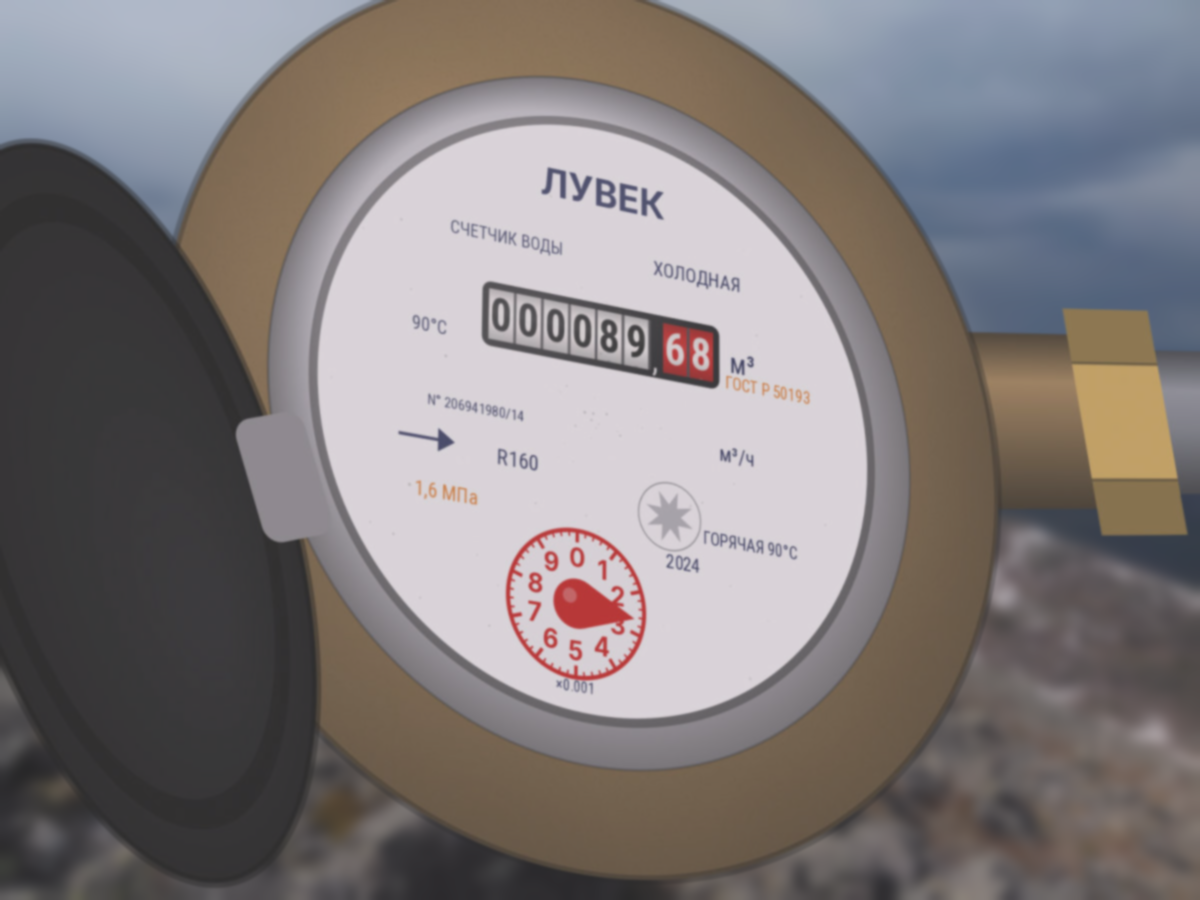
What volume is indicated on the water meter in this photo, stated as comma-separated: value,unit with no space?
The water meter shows 89.682,m³
